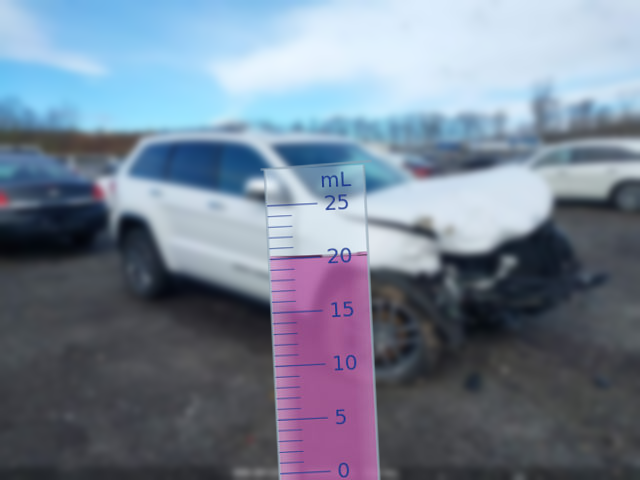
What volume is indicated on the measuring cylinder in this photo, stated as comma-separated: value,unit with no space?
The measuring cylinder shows 20,mL
